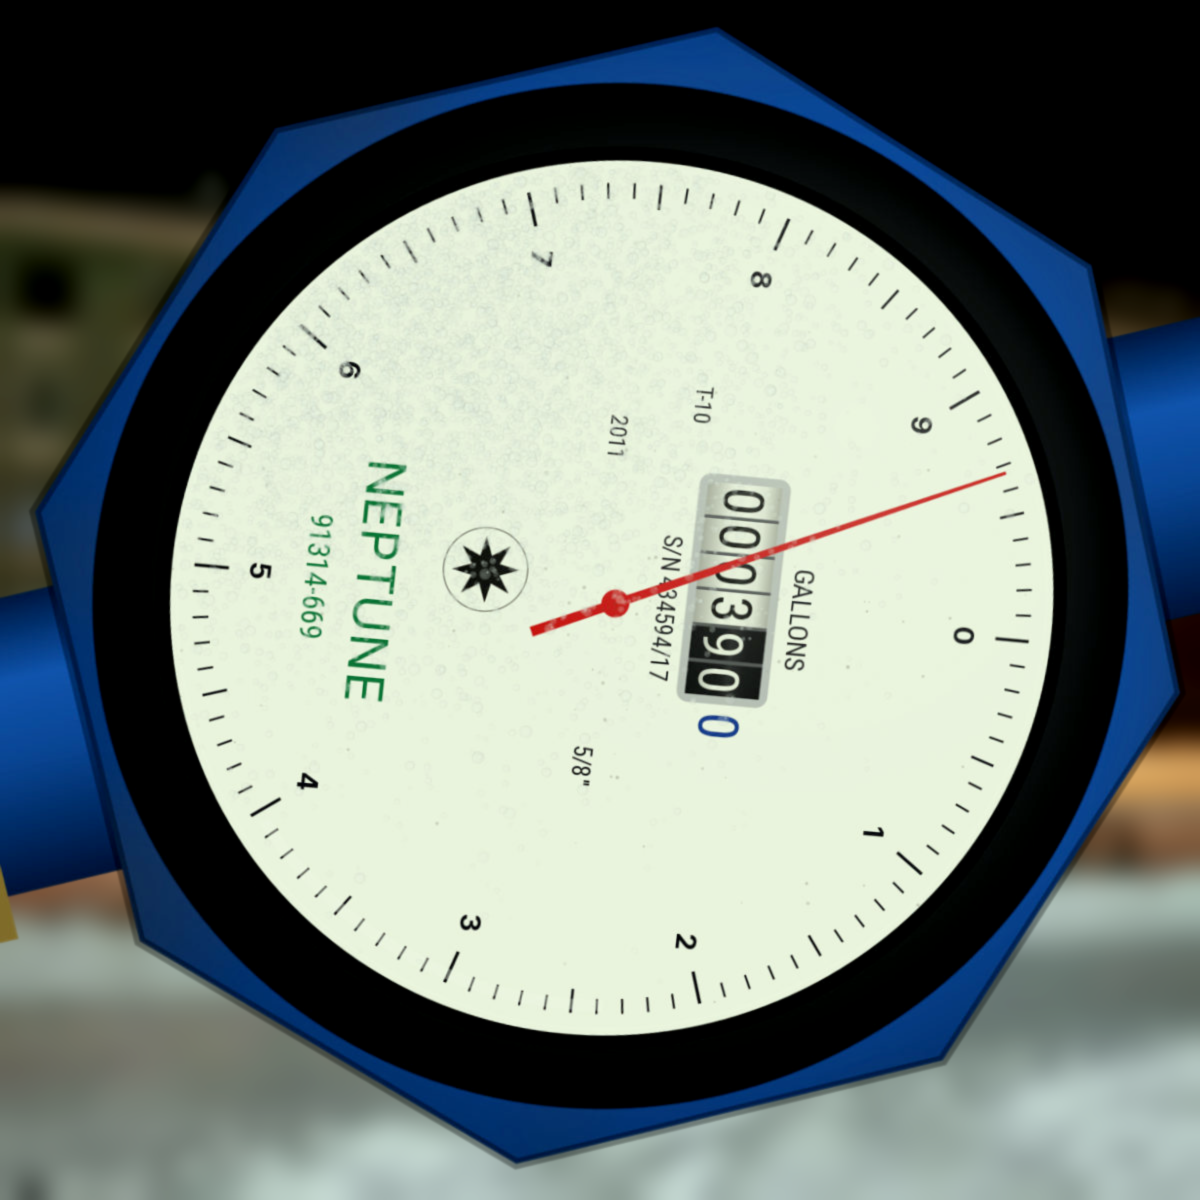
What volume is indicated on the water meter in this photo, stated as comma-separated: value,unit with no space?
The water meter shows 3899.3,gal
